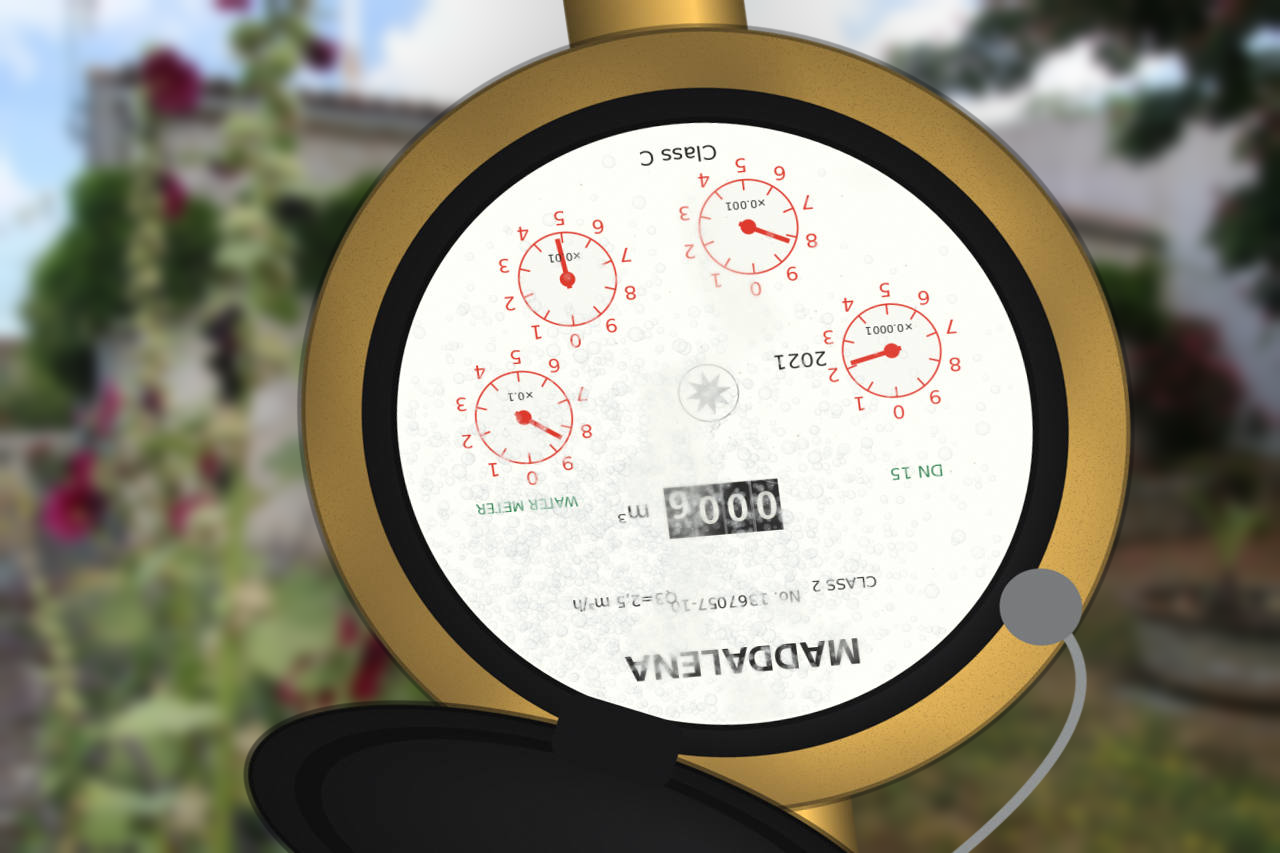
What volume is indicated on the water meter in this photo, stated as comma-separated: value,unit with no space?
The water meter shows 5.8482,m³
